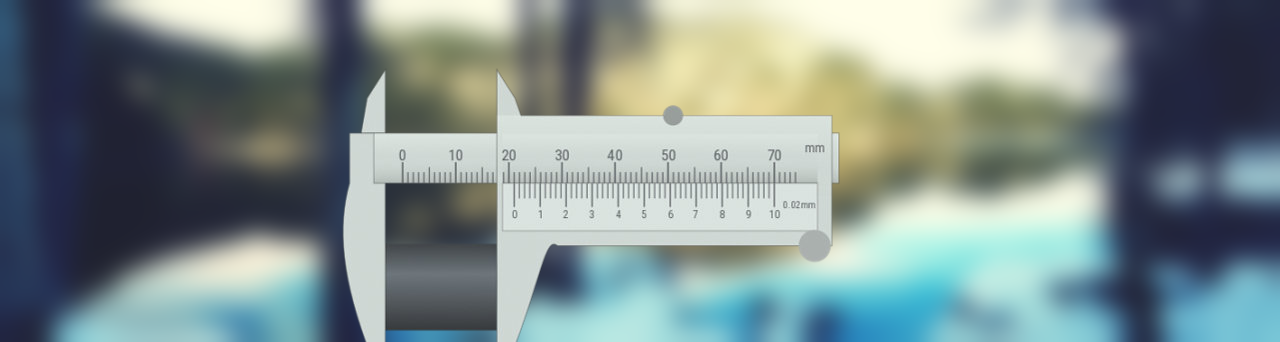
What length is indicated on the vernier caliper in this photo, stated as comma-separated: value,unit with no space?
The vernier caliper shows 21.0,mm
